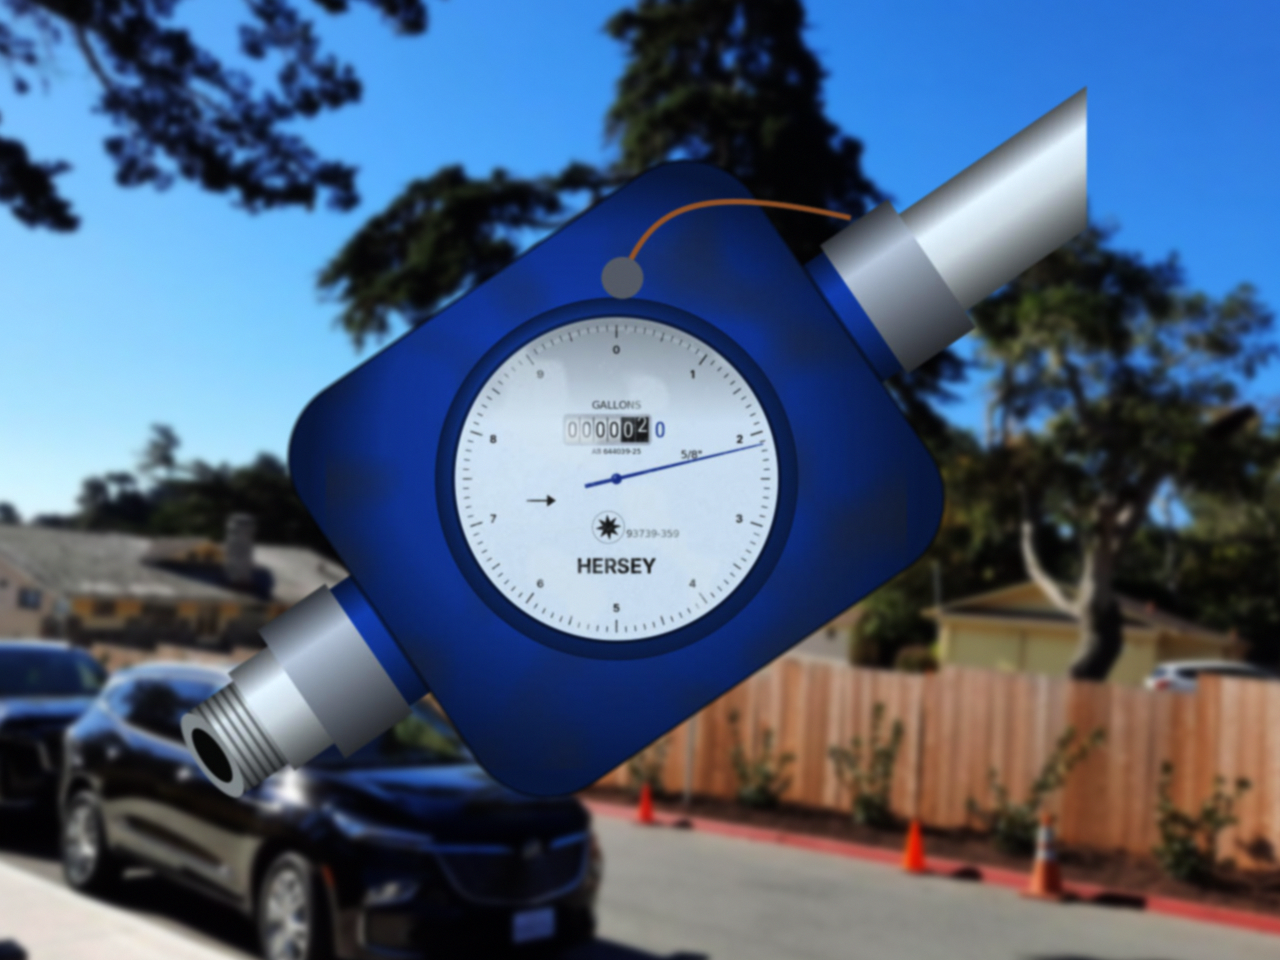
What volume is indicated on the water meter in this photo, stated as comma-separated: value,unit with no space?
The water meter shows 22.1,gal
